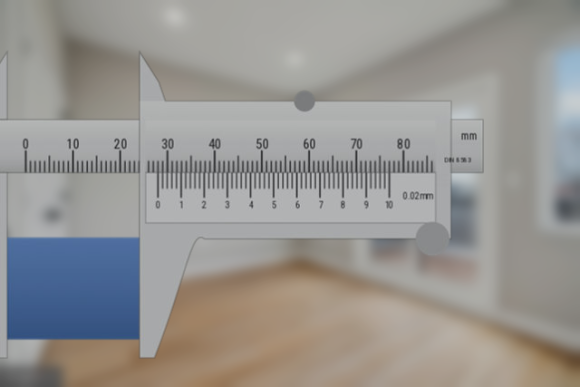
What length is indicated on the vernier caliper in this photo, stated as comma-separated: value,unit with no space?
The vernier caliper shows 28.0,mm
